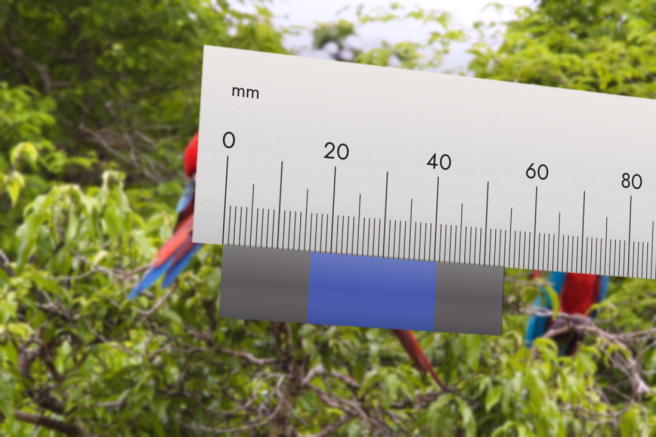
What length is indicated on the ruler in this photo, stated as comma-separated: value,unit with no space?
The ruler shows 54,mm
